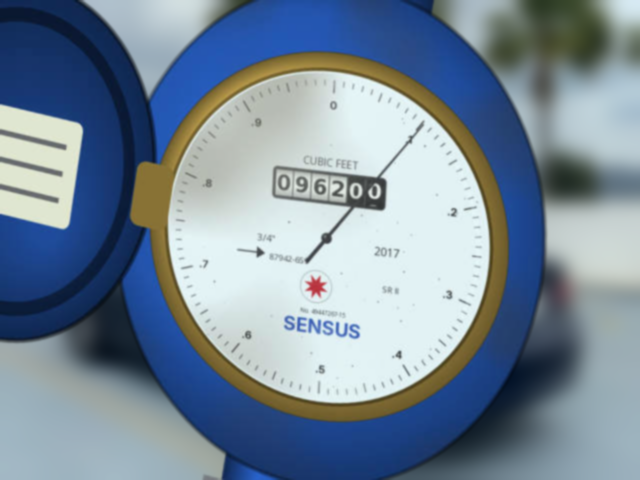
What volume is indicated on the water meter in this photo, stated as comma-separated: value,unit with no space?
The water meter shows 96200.10,ft³
